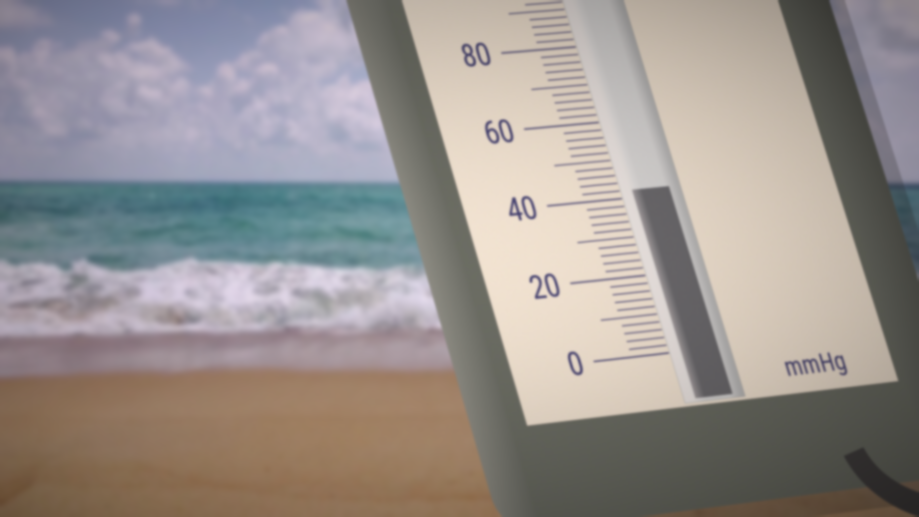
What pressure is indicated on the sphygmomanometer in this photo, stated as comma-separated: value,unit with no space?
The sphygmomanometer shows 42,mmHg
